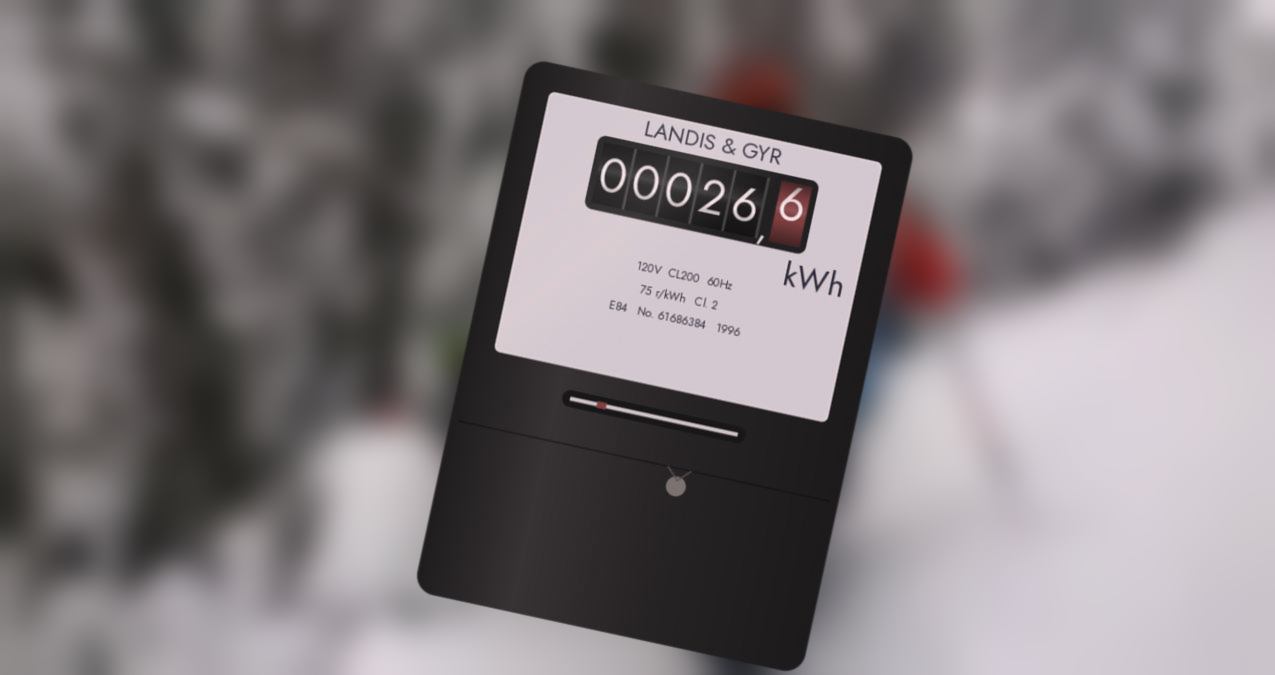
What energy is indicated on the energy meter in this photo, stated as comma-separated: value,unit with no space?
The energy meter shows 26.6,kWh
